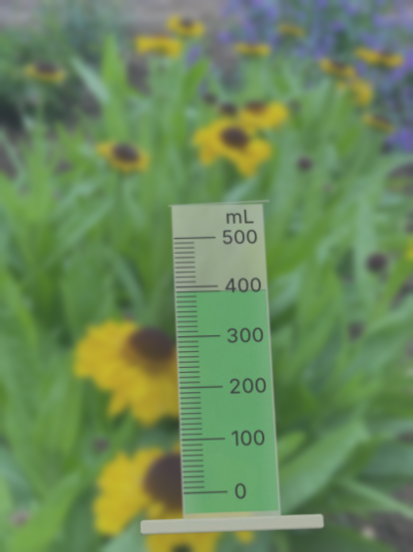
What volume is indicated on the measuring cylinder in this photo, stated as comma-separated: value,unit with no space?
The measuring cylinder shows 390,mL
